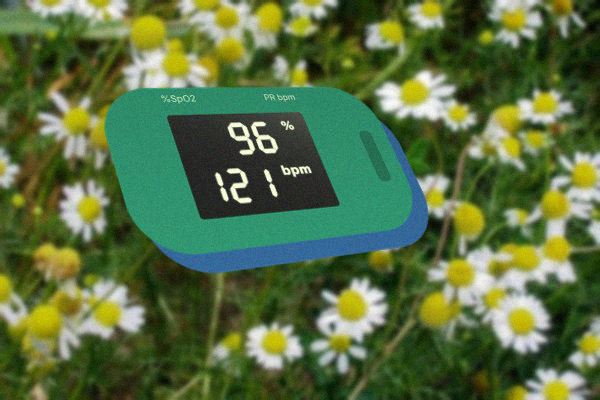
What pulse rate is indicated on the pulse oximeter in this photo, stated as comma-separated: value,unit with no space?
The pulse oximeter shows 121,bpm
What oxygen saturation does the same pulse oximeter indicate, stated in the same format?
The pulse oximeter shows 96,%
